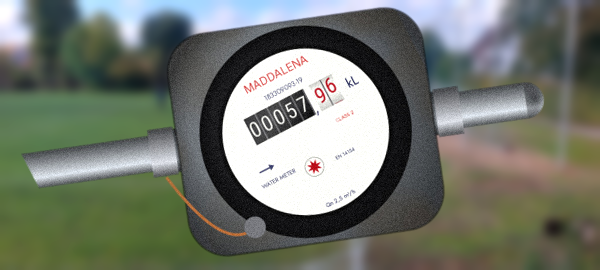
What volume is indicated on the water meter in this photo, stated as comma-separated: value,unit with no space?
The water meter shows 57.96,kL
